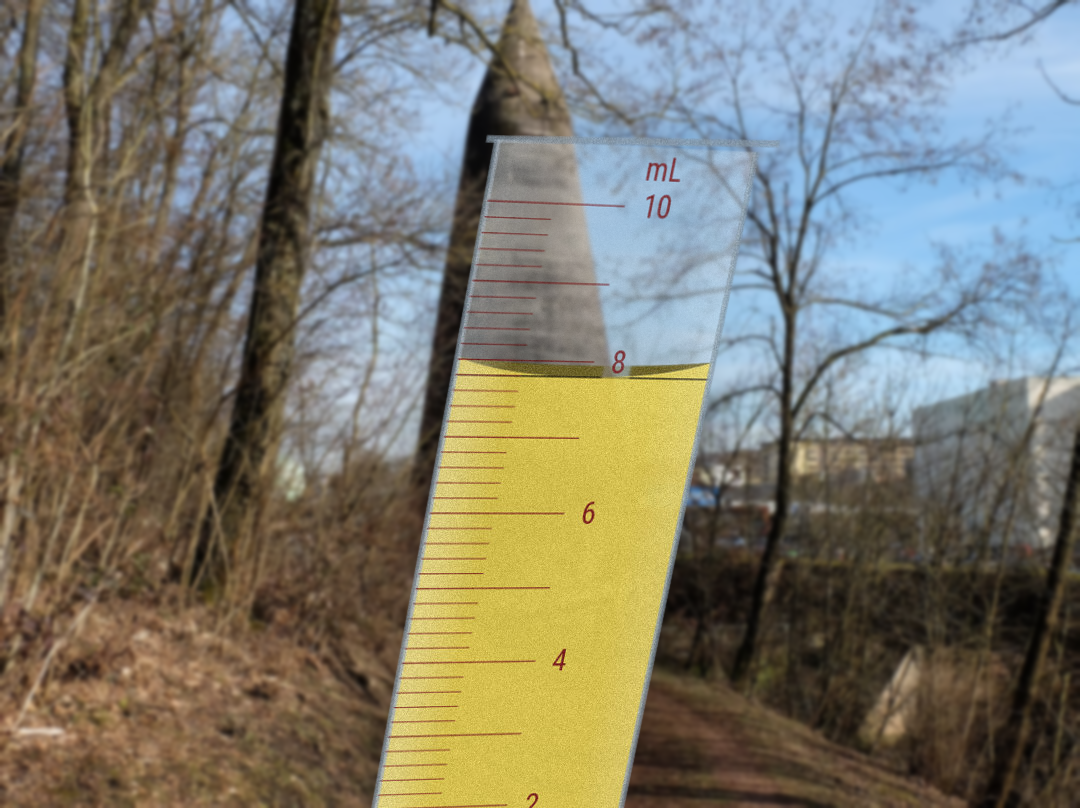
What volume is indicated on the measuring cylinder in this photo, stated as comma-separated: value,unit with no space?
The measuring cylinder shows 7.8,mL
